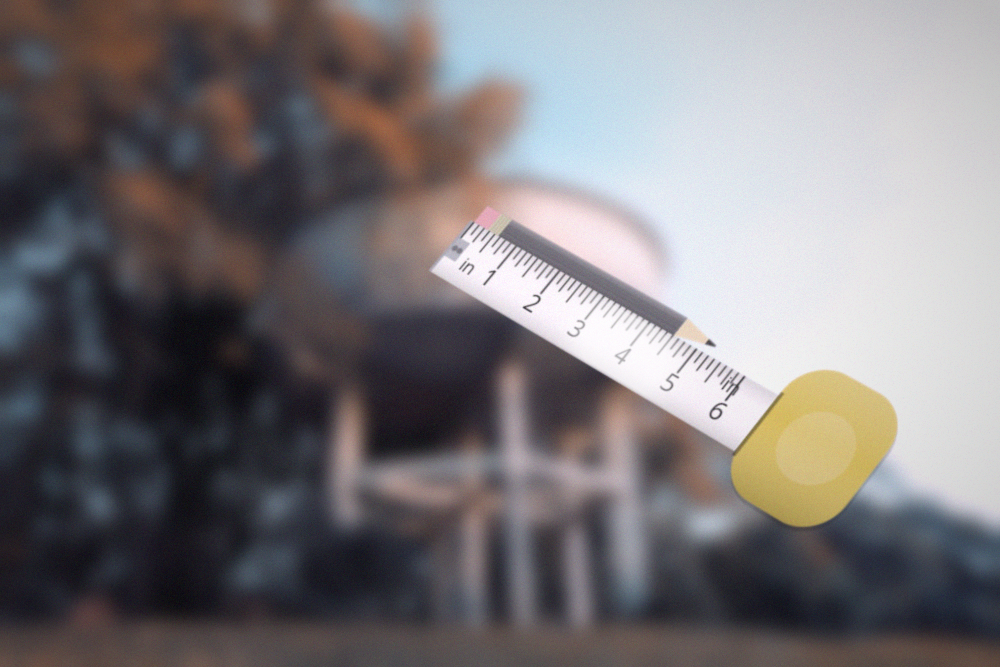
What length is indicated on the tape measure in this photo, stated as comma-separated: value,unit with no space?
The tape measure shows 5.25,in
